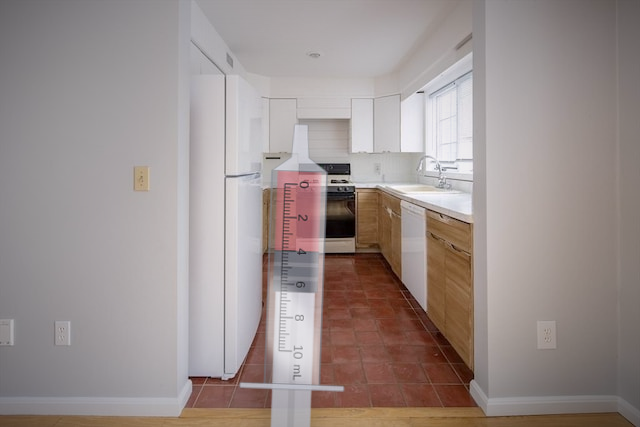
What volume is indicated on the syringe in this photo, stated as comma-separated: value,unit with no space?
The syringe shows 4,mL
